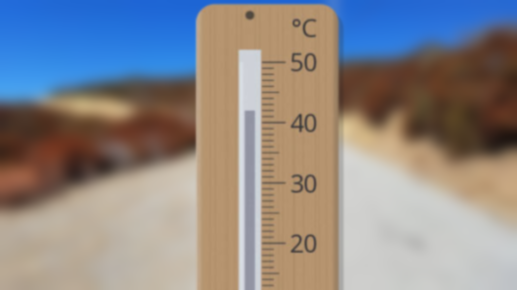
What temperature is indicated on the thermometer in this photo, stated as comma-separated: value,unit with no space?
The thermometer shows 42,°C
